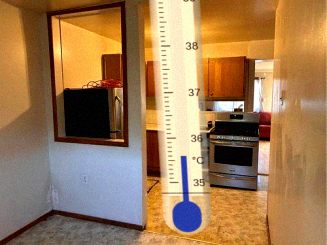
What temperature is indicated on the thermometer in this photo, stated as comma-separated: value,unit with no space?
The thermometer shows 35.6,°C
